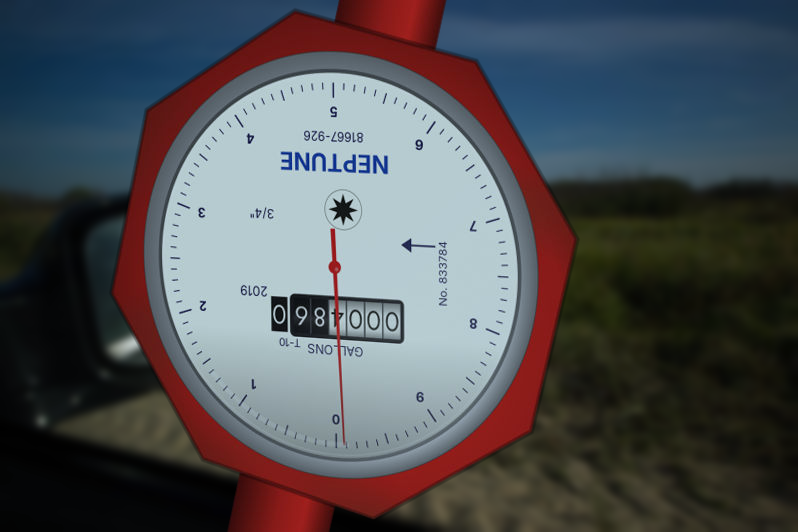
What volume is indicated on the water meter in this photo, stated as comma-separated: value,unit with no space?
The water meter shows 4859.9,gal
